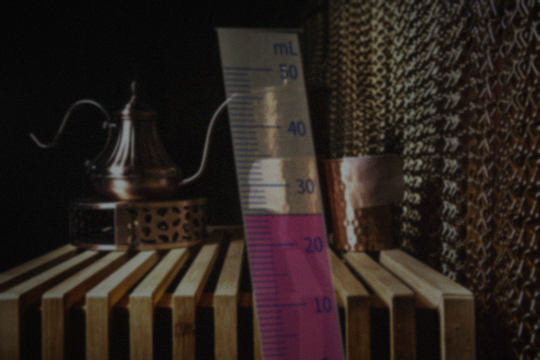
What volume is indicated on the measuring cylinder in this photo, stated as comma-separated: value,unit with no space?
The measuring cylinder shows 25,mL
